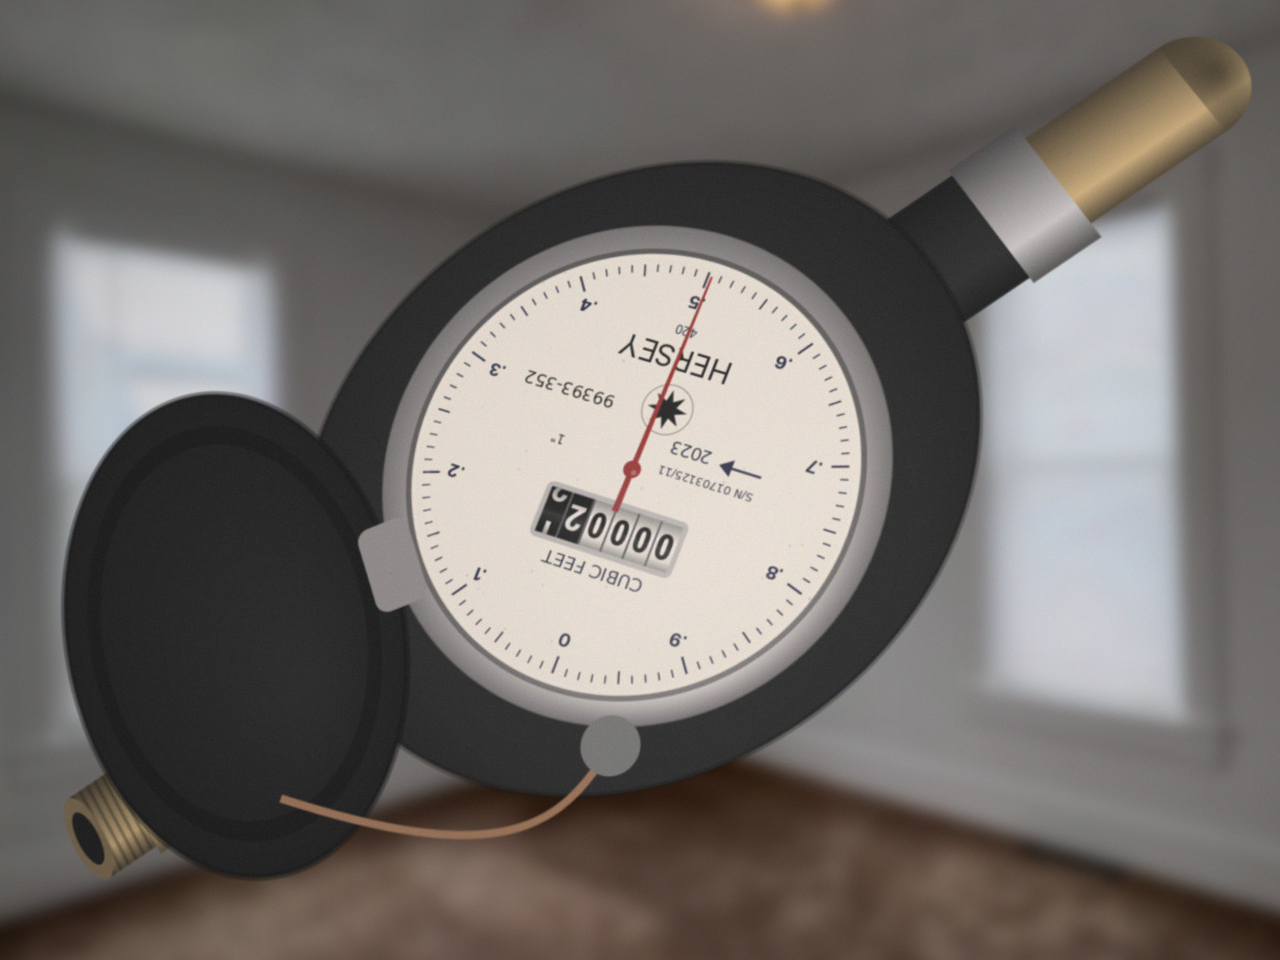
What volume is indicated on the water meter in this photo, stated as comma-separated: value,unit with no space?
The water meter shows 21.50,ft³
